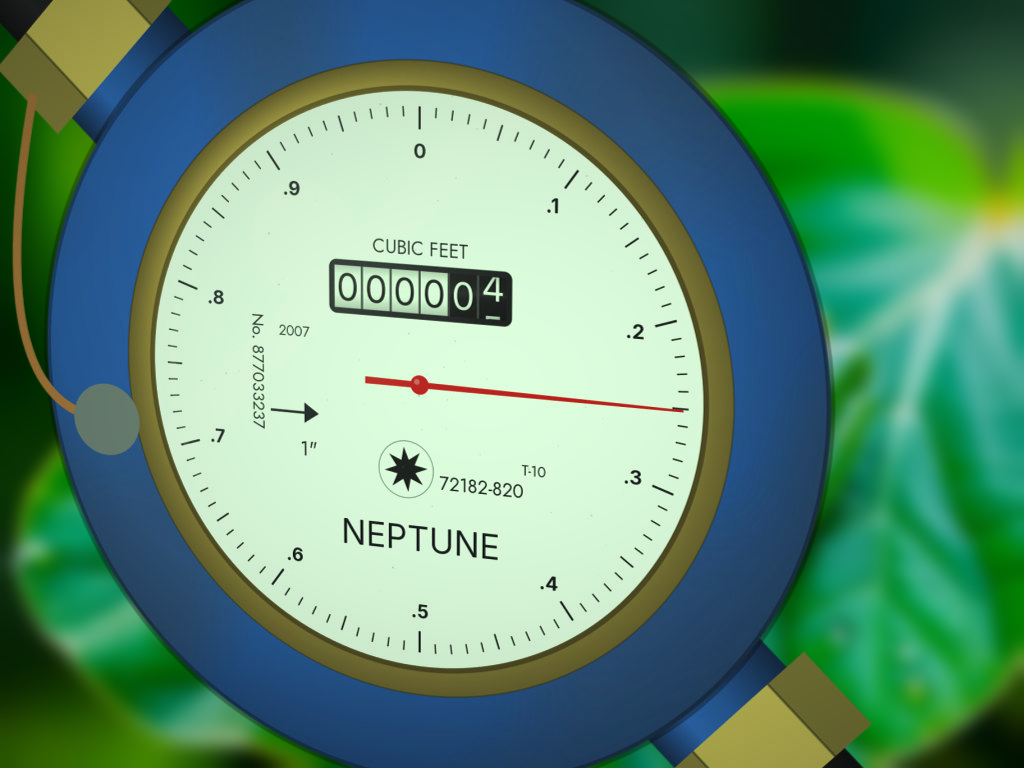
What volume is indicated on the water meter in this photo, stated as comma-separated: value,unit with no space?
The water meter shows 4.25,ft³
